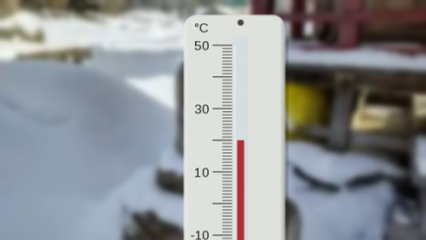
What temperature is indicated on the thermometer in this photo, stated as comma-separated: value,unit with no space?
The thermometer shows 20,°C
